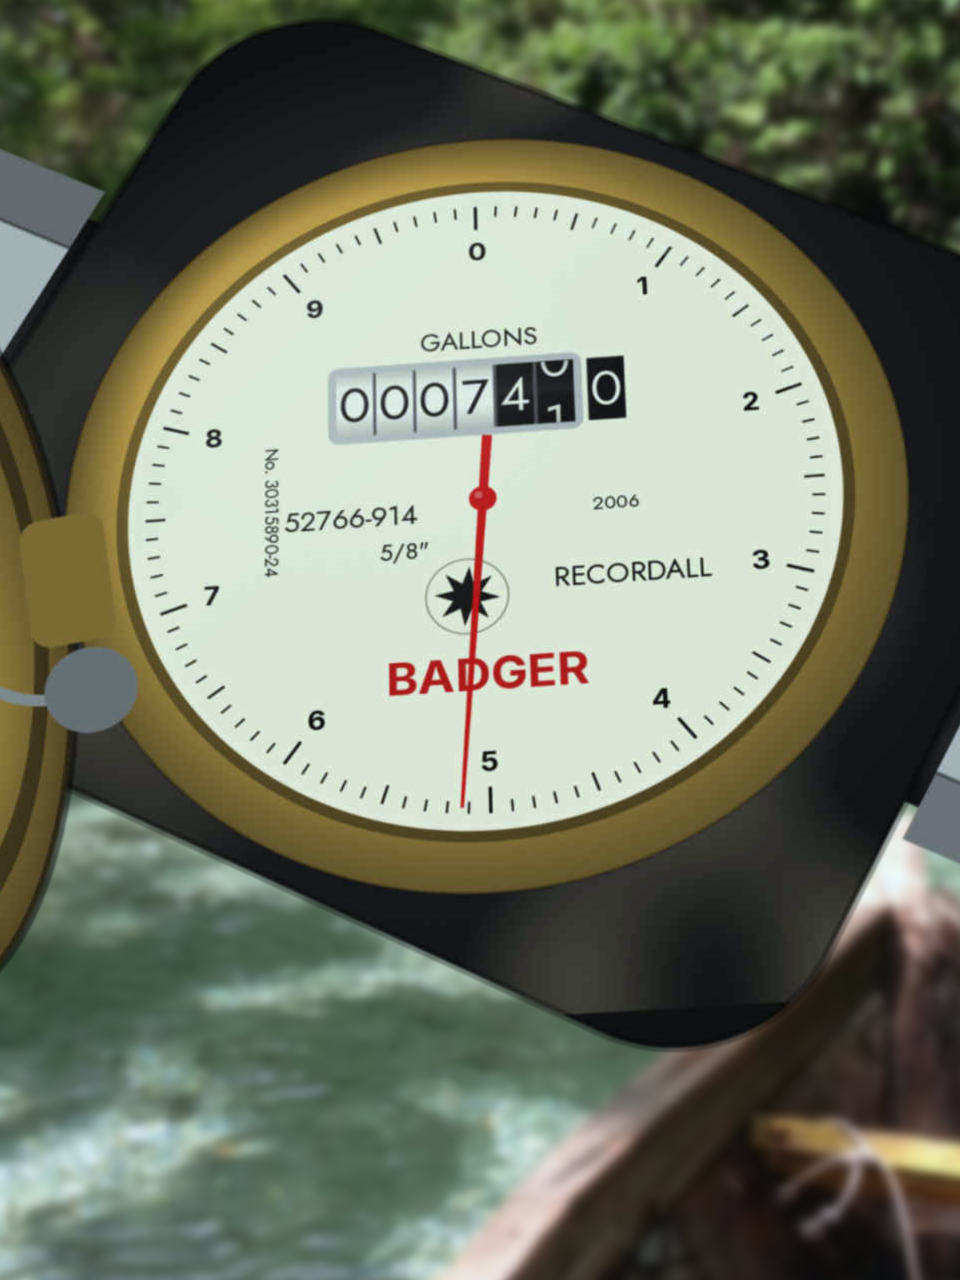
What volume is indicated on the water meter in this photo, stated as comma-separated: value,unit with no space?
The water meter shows 7405.1,gal
